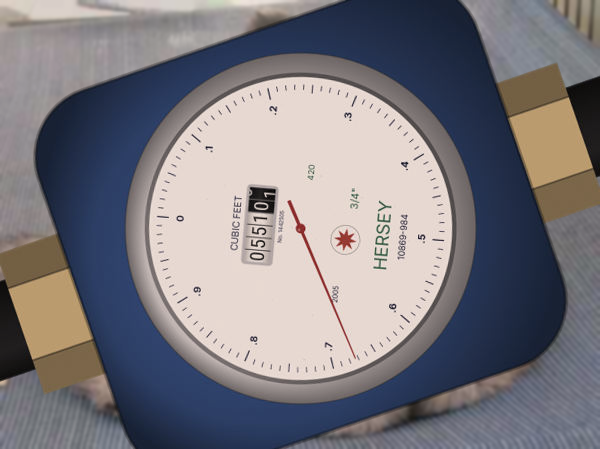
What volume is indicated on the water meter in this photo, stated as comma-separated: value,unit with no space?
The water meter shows 55100.67,ft³
